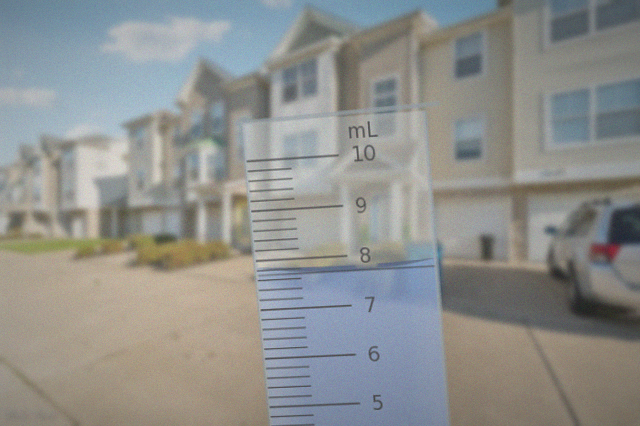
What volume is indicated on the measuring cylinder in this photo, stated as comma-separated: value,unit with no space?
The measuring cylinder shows 7.7,mL
